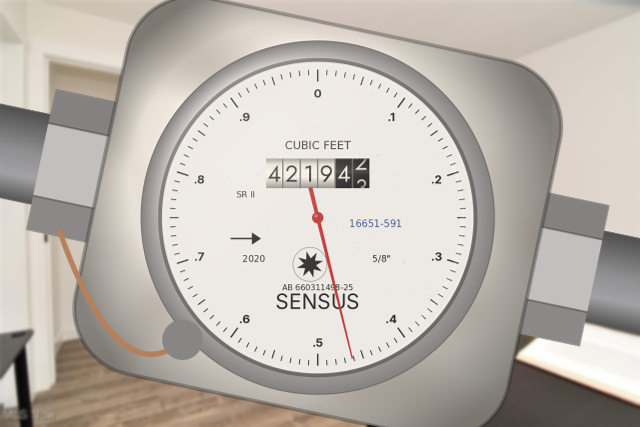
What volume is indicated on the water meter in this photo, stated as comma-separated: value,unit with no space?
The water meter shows 421942.46,ft³
